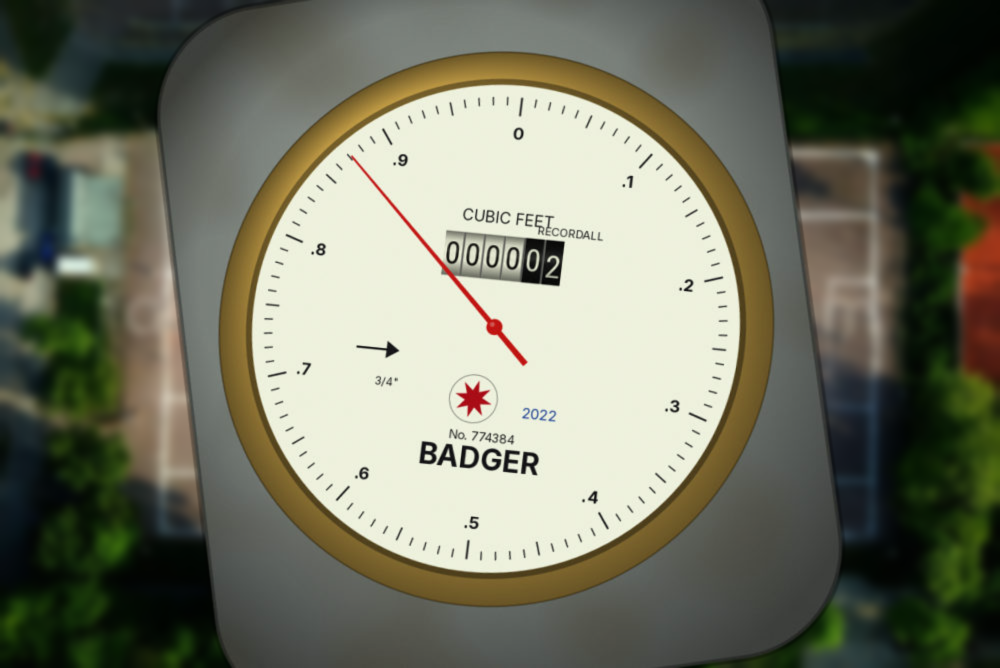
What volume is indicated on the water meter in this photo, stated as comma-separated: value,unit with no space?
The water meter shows 1.87,ft³
